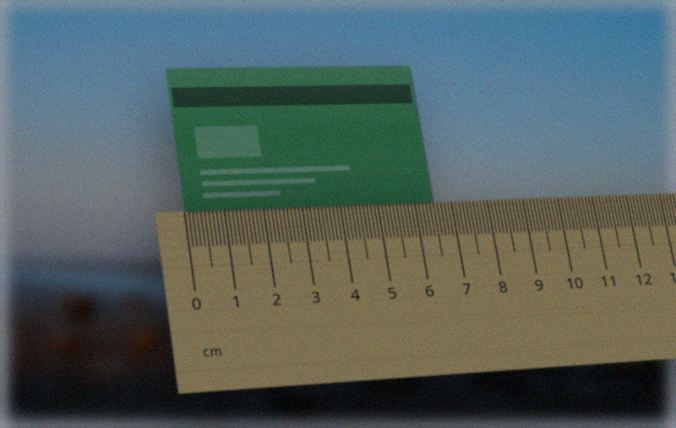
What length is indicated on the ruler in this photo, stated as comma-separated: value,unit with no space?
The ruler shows 6.5,cm
